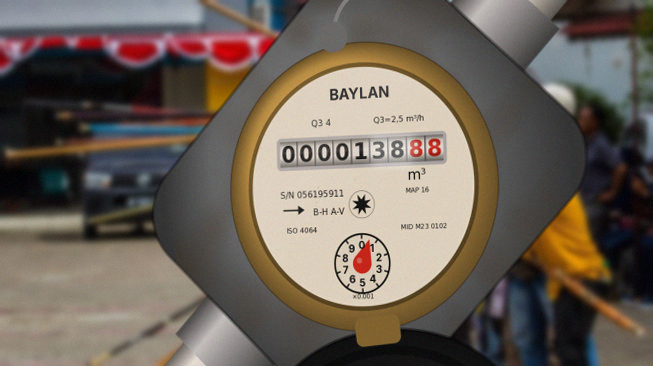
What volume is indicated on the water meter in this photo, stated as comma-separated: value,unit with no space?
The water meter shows 138.880,m³
